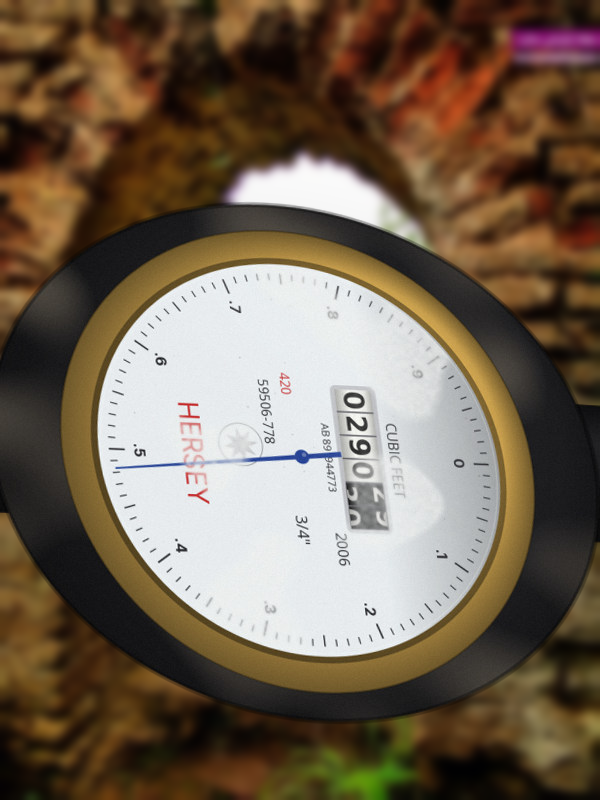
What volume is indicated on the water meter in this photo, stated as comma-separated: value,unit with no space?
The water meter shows 29029.48,ft³
